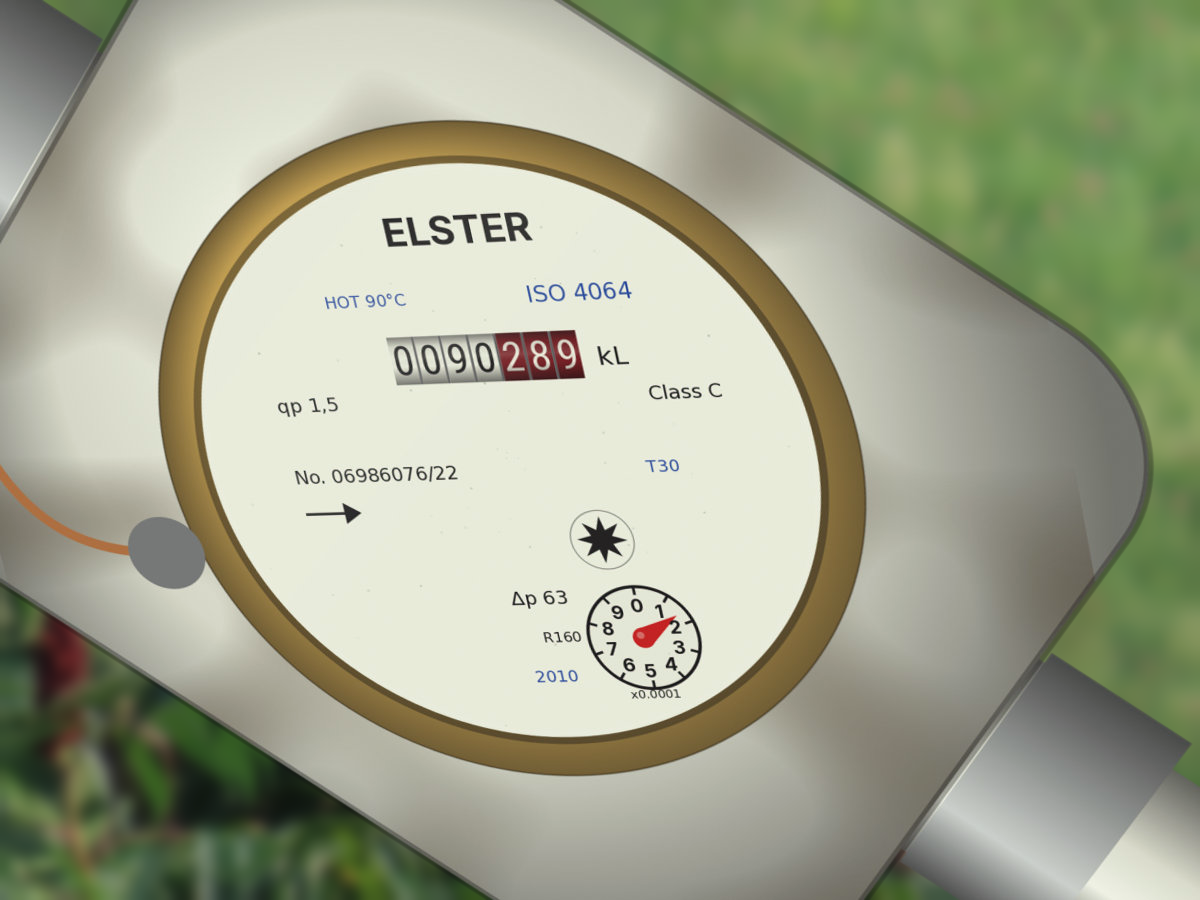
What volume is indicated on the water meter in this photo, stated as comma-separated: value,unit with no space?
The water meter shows 90.2891,kL
